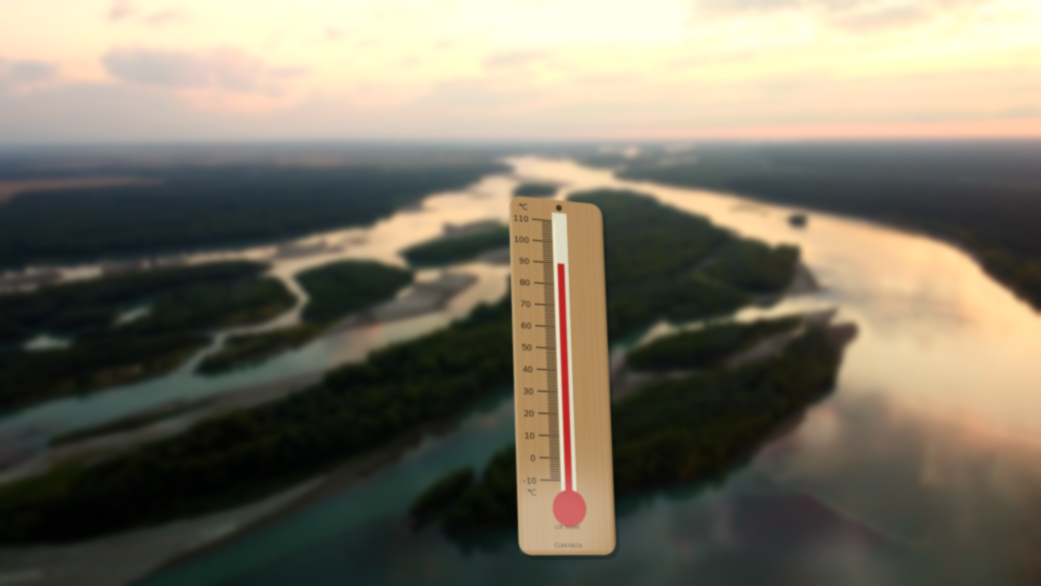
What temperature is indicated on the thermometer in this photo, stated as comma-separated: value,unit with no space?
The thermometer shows 90,°C
